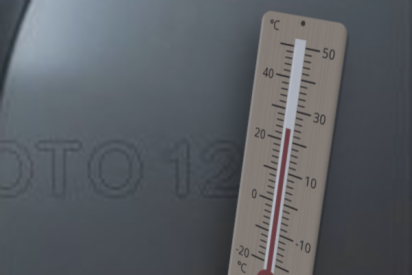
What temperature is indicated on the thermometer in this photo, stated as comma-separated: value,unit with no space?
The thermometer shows 24,°C
